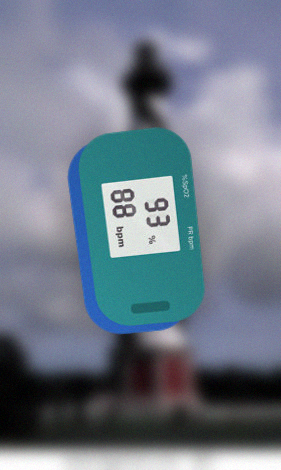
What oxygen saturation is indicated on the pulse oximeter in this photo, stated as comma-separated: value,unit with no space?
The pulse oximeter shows 93,%
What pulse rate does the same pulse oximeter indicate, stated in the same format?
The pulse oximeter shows 88,bpm
